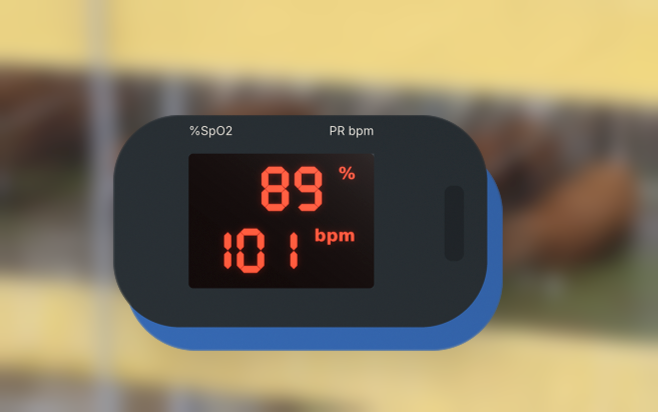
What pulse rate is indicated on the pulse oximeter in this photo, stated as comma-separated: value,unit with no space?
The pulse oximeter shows 101,bpm
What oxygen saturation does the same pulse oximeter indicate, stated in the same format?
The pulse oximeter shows 89,%
